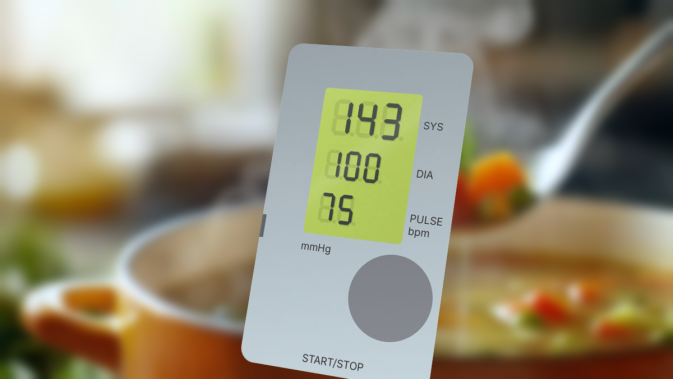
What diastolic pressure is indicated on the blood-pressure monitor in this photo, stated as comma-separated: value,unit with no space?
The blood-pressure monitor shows 100,mmHg
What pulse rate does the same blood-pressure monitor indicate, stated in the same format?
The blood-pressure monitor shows 75,bpm
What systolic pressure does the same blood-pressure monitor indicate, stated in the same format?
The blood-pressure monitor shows 143,mmHg
